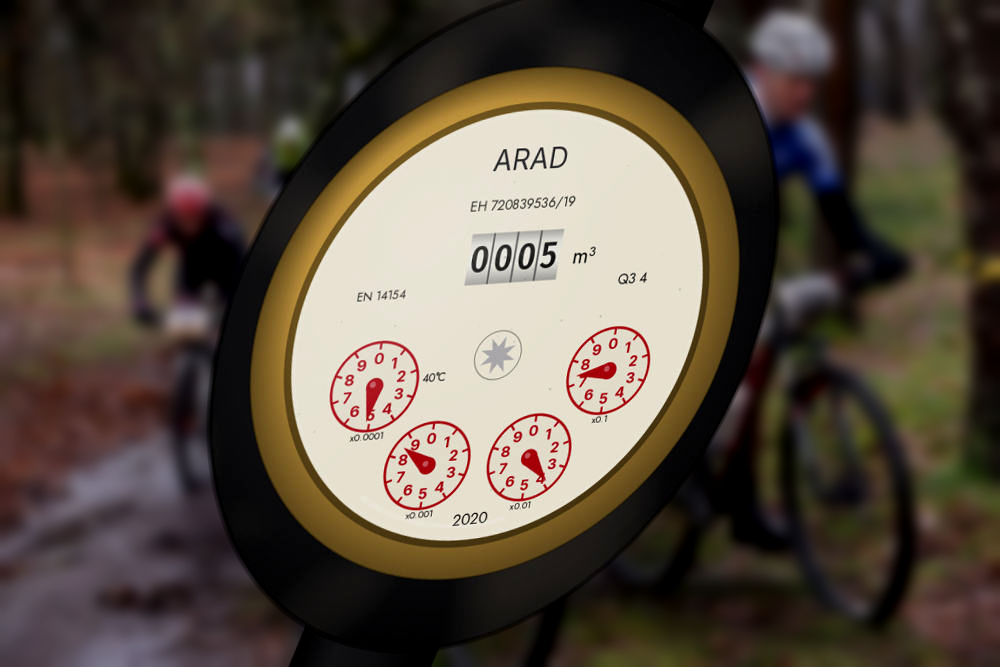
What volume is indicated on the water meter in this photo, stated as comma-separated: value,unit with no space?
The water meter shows 5.7385,m³
